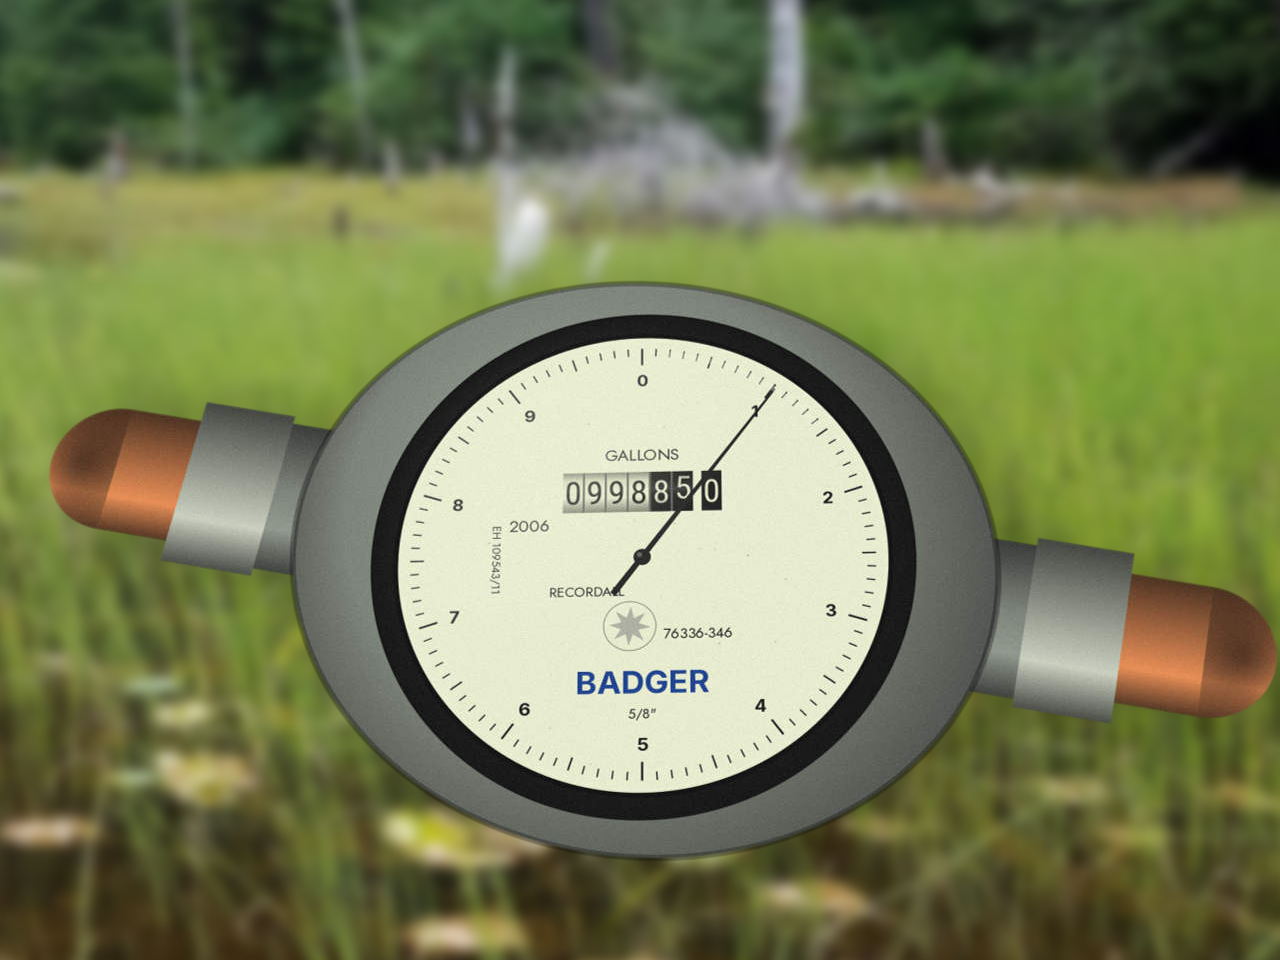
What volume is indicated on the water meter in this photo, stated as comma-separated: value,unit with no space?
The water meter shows 998851.0,gal
